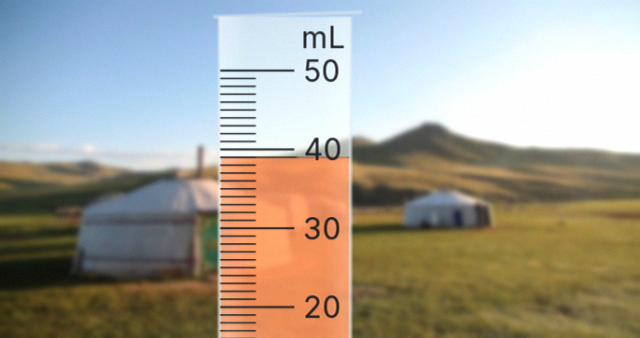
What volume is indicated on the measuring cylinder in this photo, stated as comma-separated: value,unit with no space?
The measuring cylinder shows 39,mL
